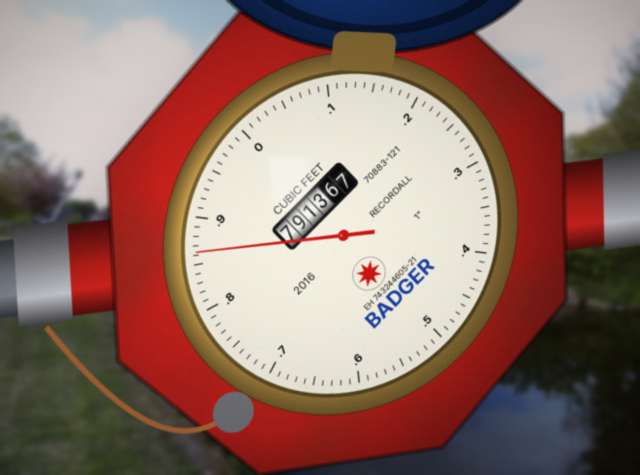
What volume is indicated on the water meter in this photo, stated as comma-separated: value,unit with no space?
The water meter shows 791366.86,ft³
